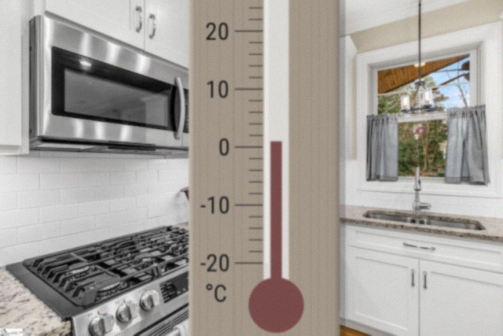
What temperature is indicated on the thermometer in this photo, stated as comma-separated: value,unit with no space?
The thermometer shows 1,°C
